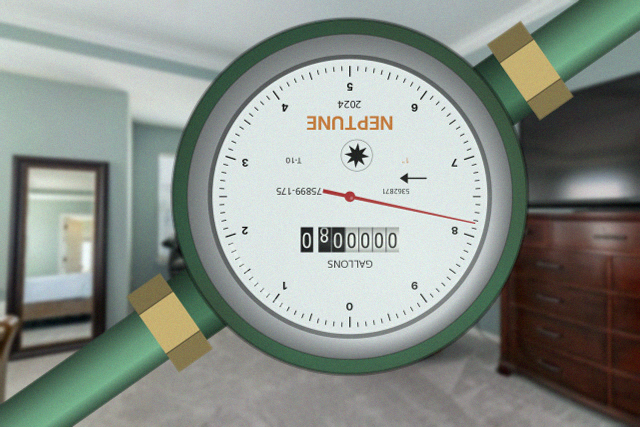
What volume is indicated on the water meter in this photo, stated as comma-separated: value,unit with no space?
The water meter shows 77.8,gal
